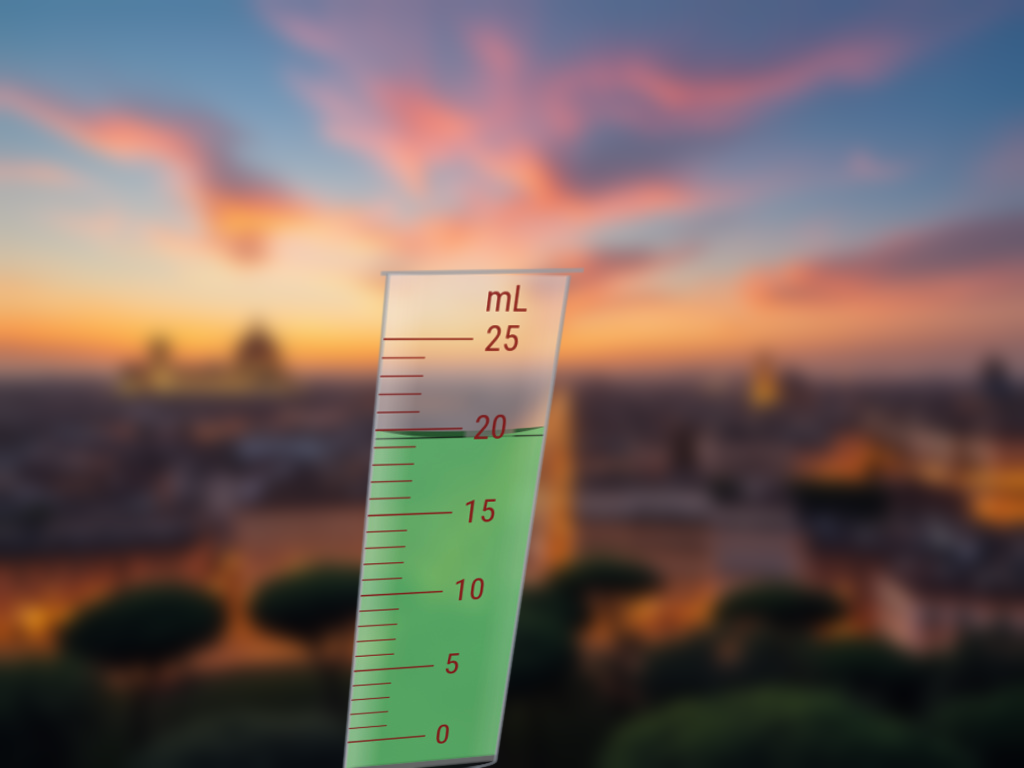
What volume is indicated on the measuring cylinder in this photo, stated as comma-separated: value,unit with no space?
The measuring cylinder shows 19.5,mL
